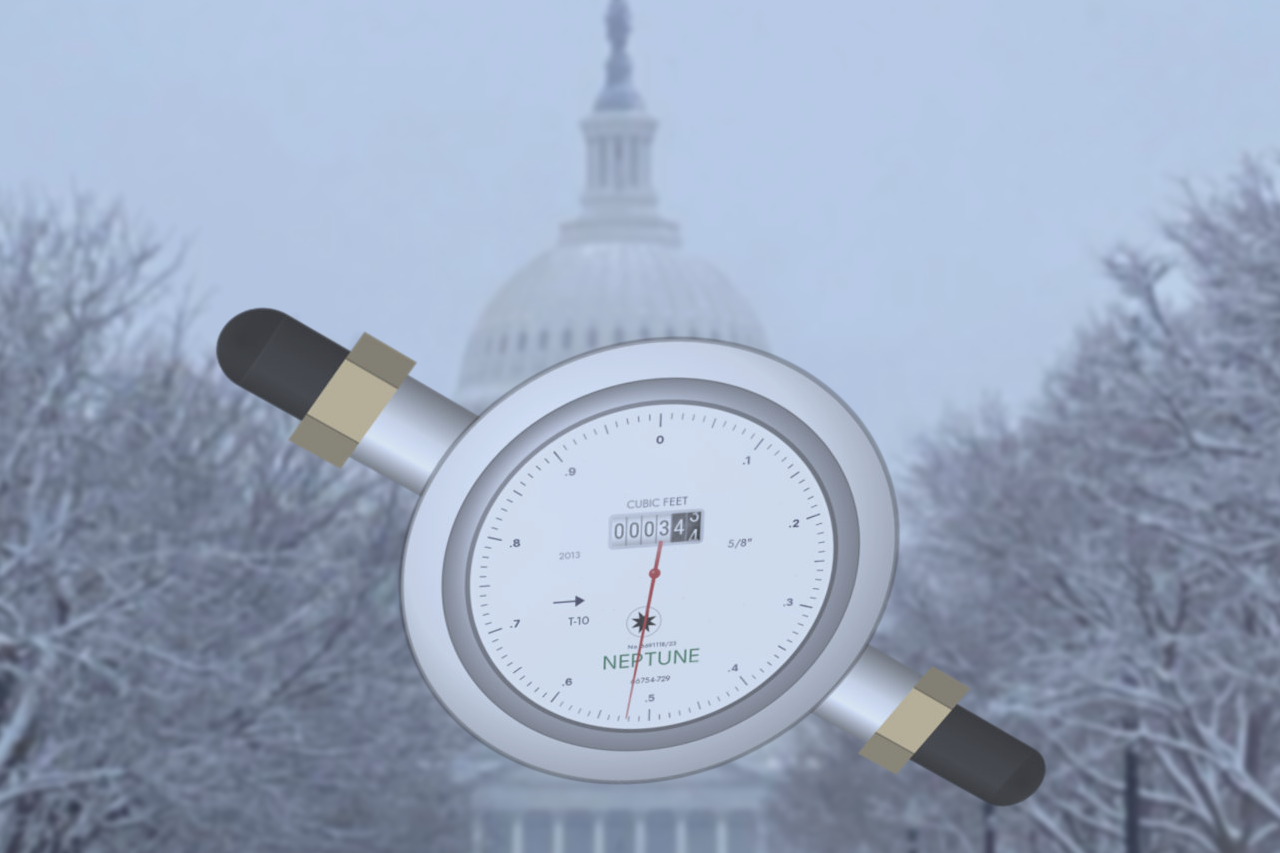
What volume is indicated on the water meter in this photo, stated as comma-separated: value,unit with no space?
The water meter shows 343.52,ft³
